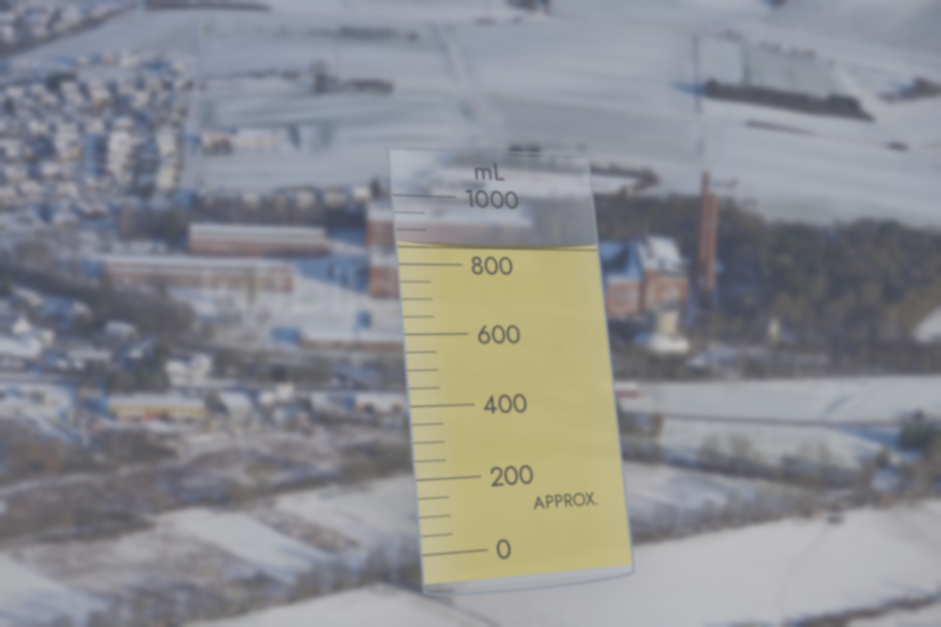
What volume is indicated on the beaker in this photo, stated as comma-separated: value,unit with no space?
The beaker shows 850,mL
